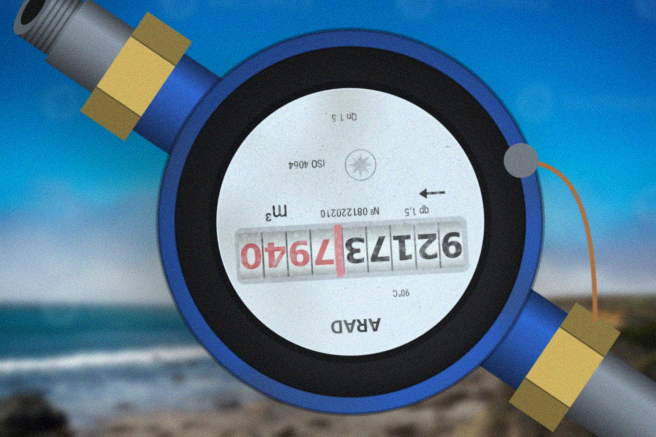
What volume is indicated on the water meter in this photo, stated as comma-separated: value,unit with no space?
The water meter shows 92173.7940,m³
